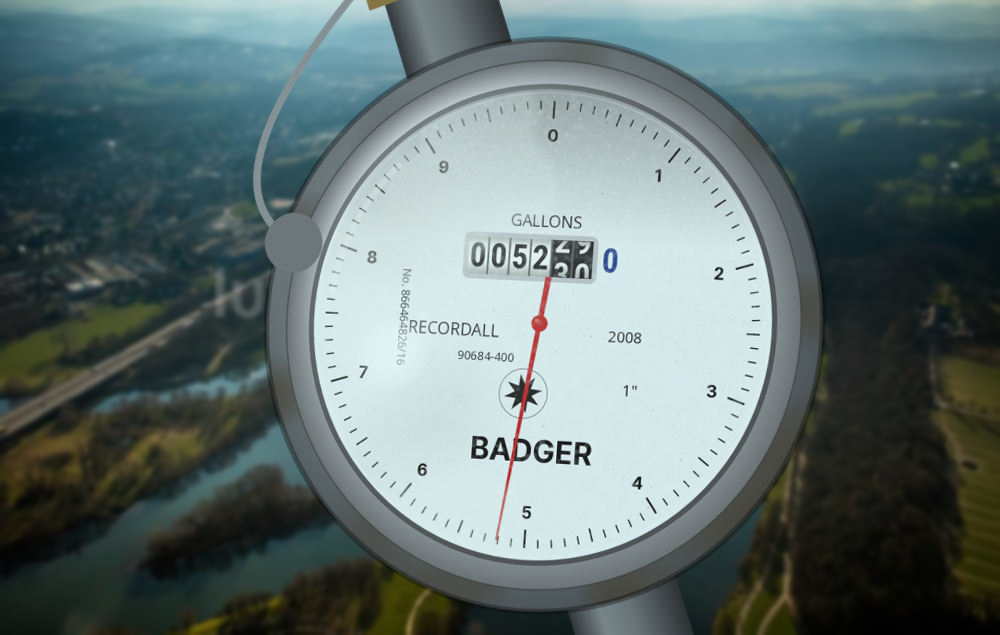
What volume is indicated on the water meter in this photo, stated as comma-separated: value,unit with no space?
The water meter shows 52295.2,gal
